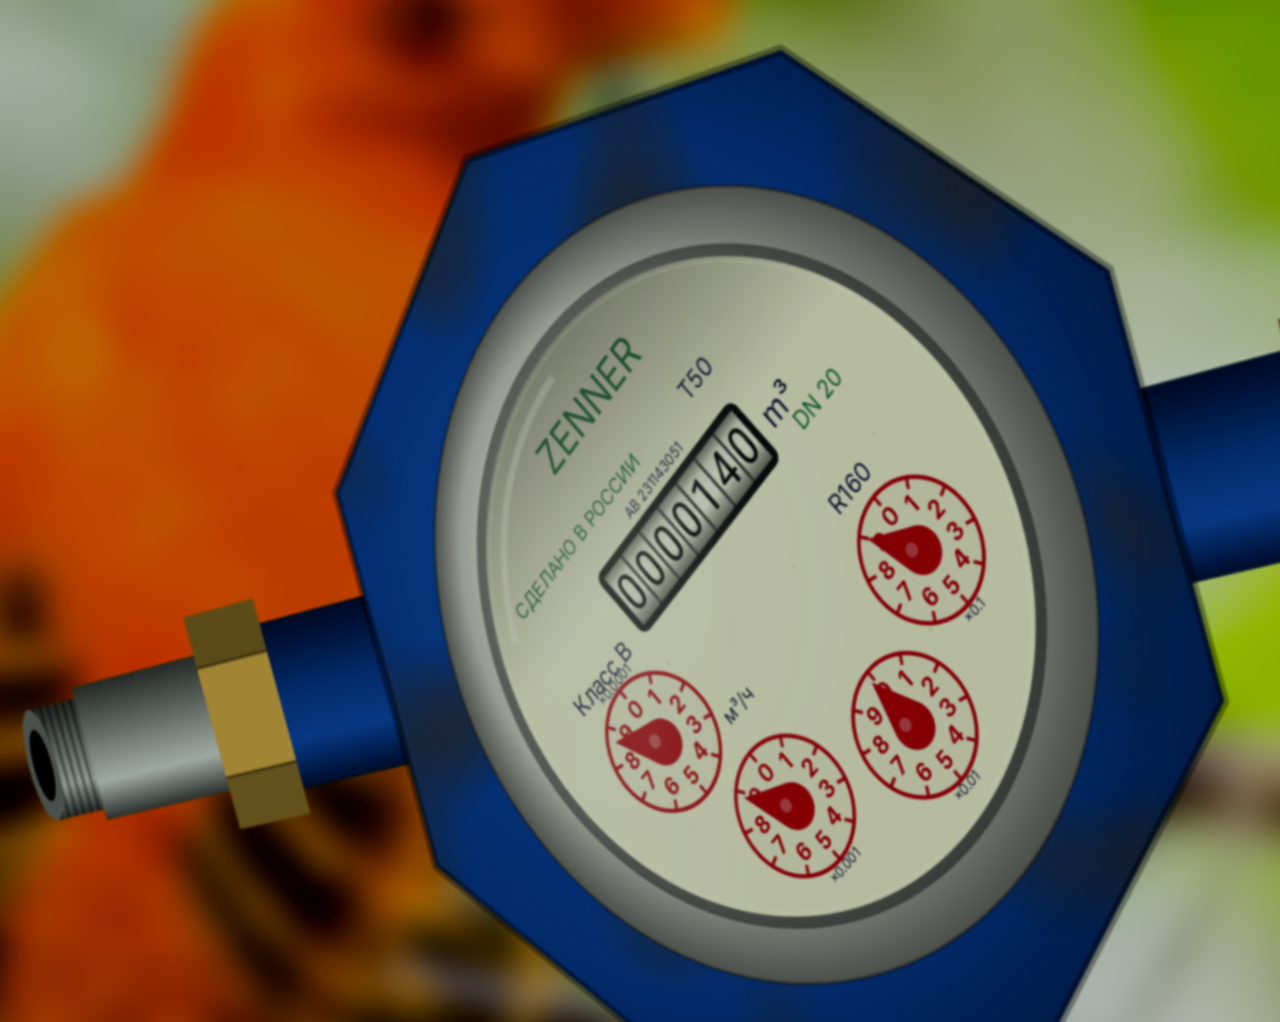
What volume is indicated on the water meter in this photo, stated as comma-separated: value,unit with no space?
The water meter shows 140.8988,m³
